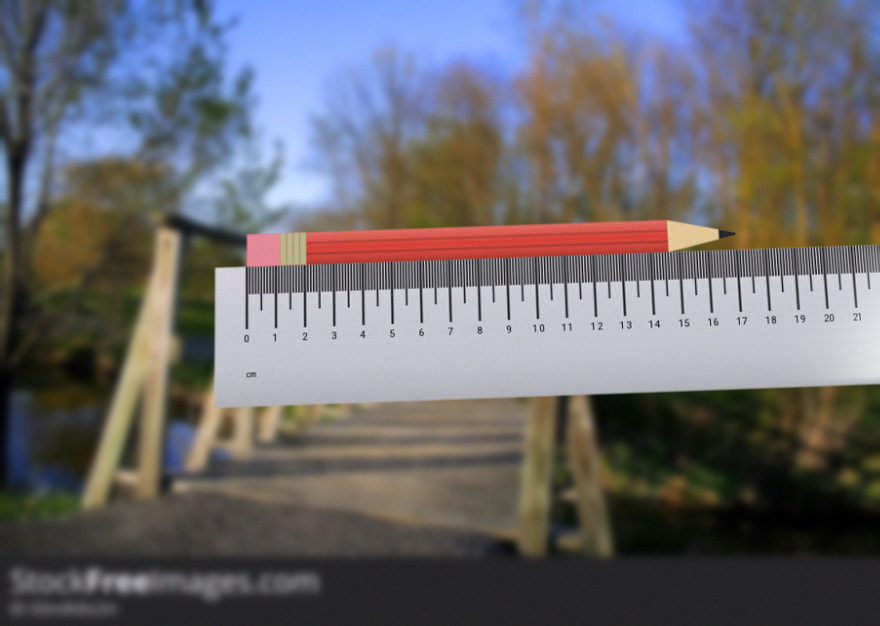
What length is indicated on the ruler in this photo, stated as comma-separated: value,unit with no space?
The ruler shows 17,cm
